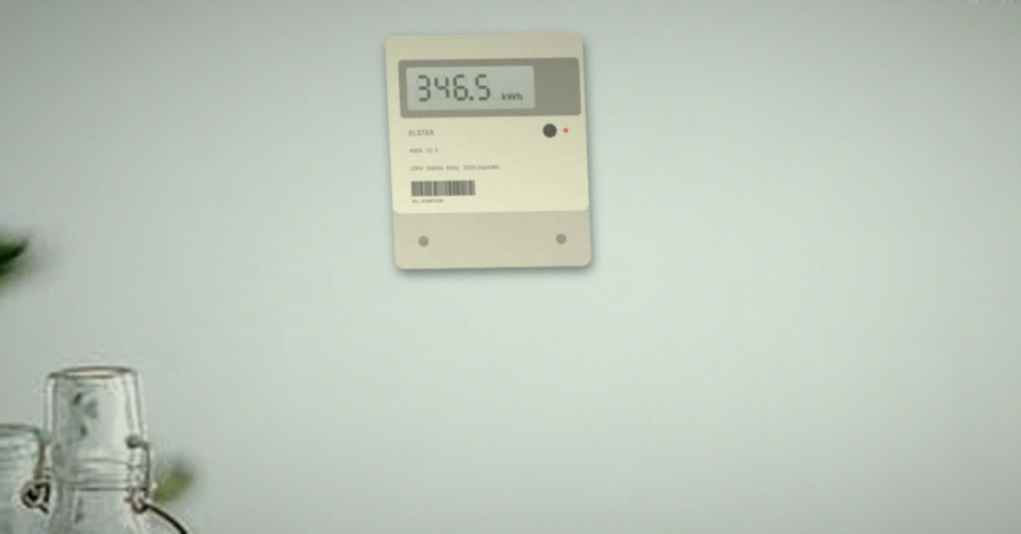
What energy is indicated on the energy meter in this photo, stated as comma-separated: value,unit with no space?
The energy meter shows 346.5,kWh
